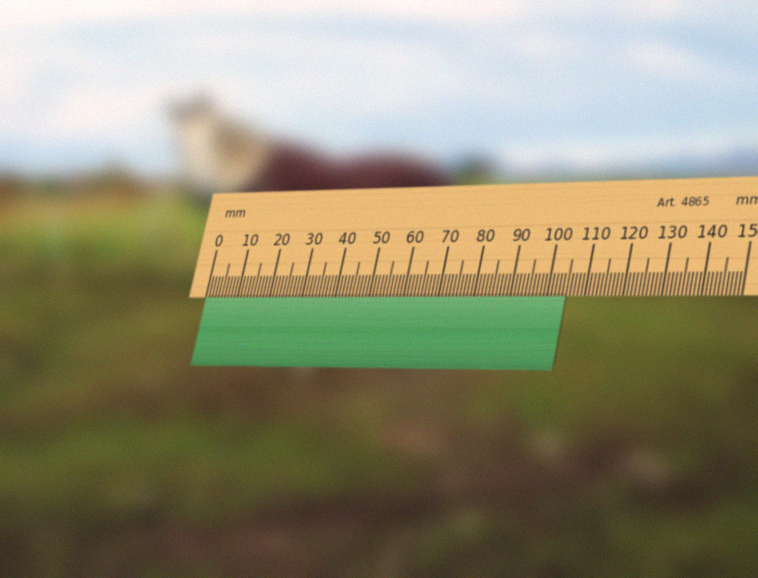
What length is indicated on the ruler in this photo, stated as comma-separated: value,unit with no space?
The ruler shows 105,mm
